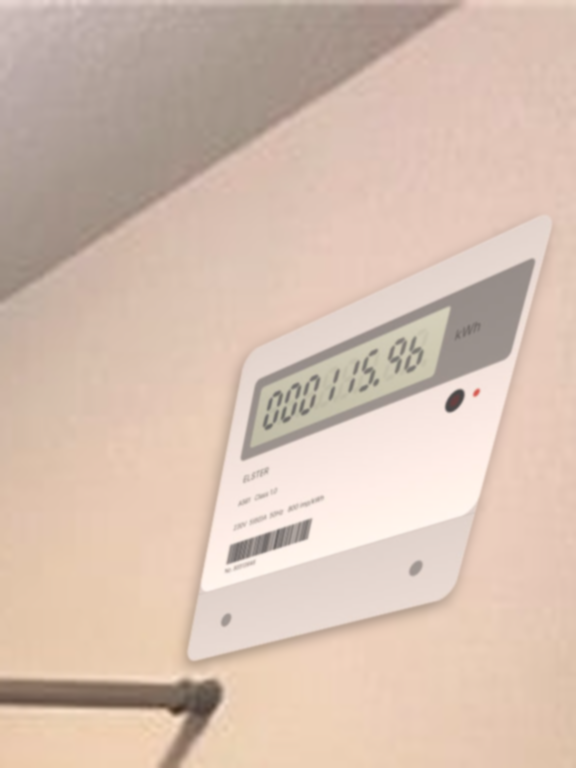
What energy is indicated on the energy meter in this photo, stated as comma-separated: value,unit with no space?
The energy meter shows 115.96,kWh
